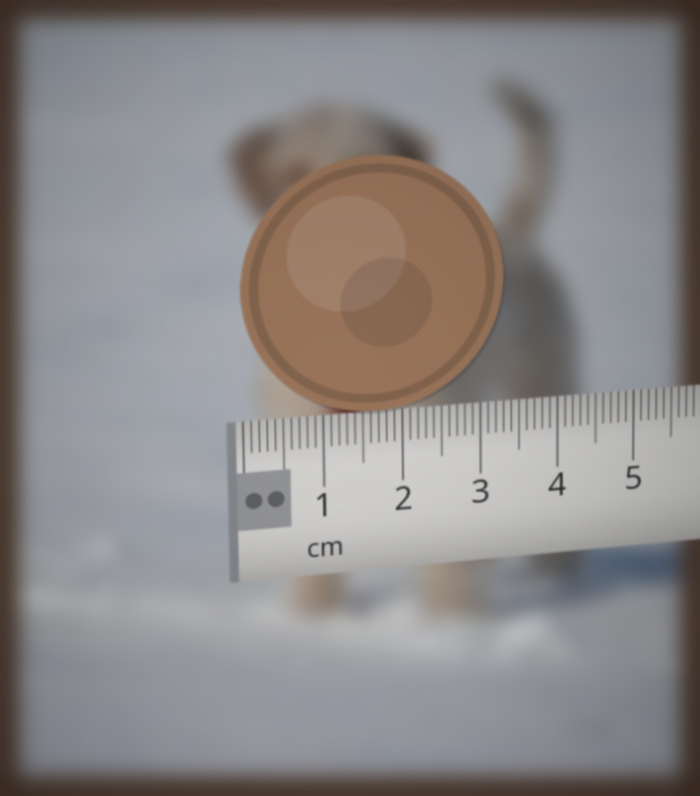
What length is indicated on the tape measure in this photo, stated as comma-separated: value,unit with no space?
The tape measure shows 3.3,cm
